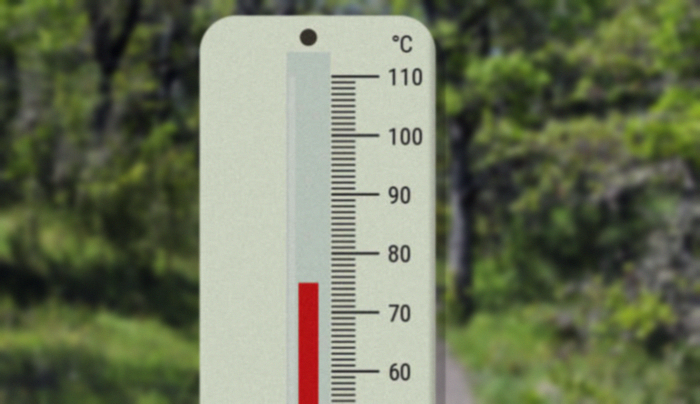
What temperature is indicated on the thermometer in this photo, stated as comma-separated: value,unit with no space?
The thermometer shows 75,°C
